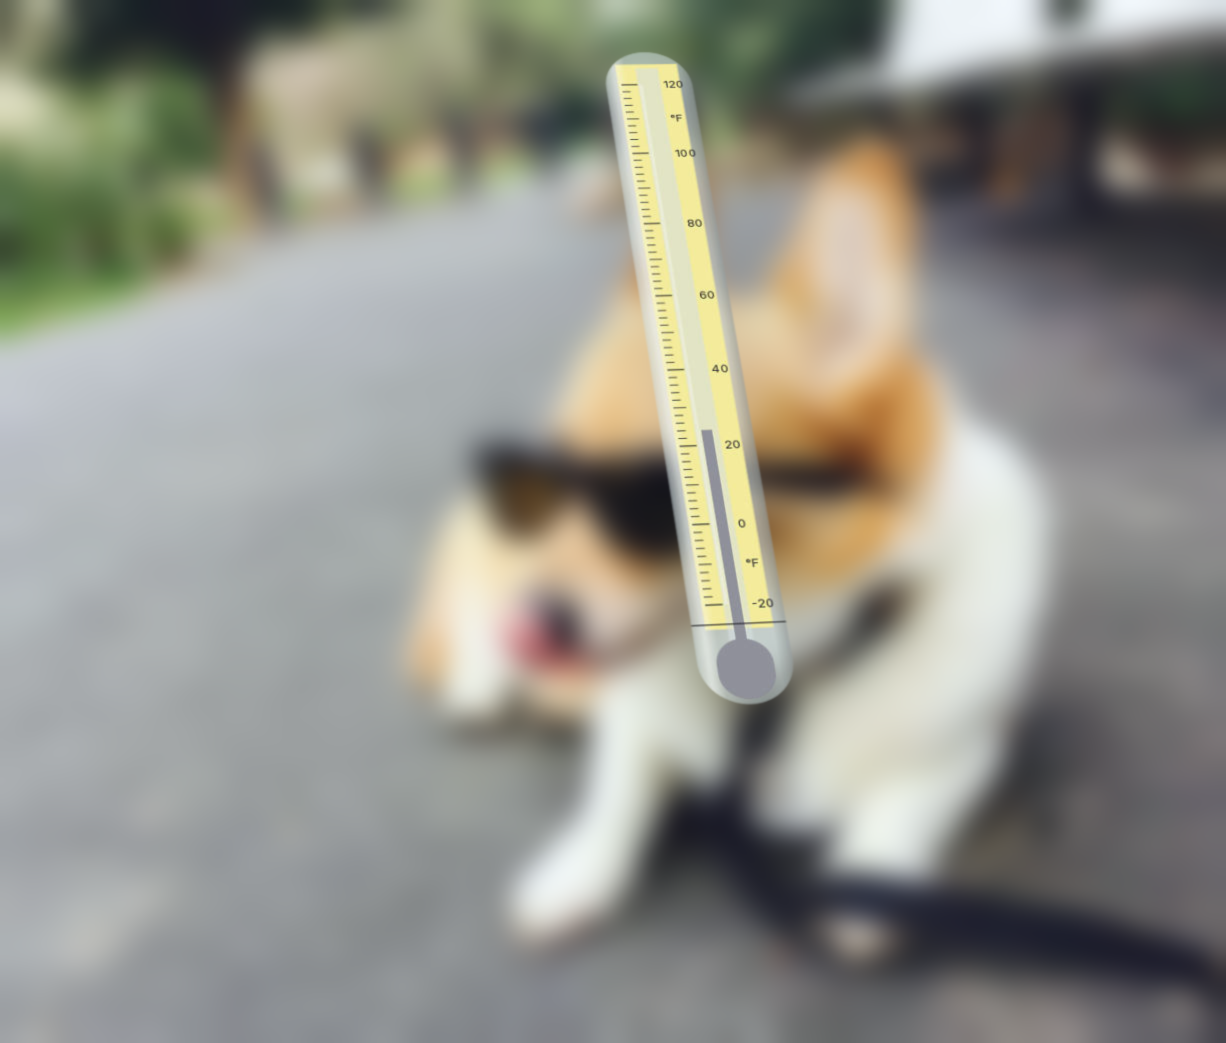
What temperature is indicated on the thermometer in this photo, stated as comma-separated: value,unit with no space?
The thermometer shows 24,°F
